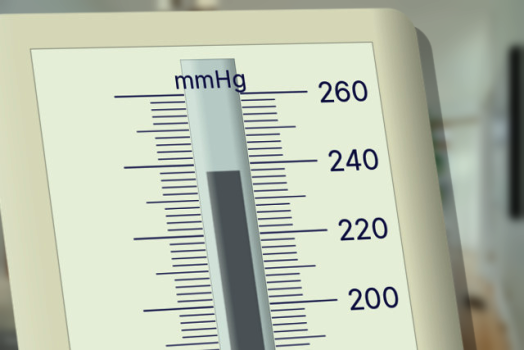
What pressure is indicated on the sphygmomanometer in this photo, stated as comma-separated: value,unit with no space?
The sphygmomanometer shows 238,mmHg
